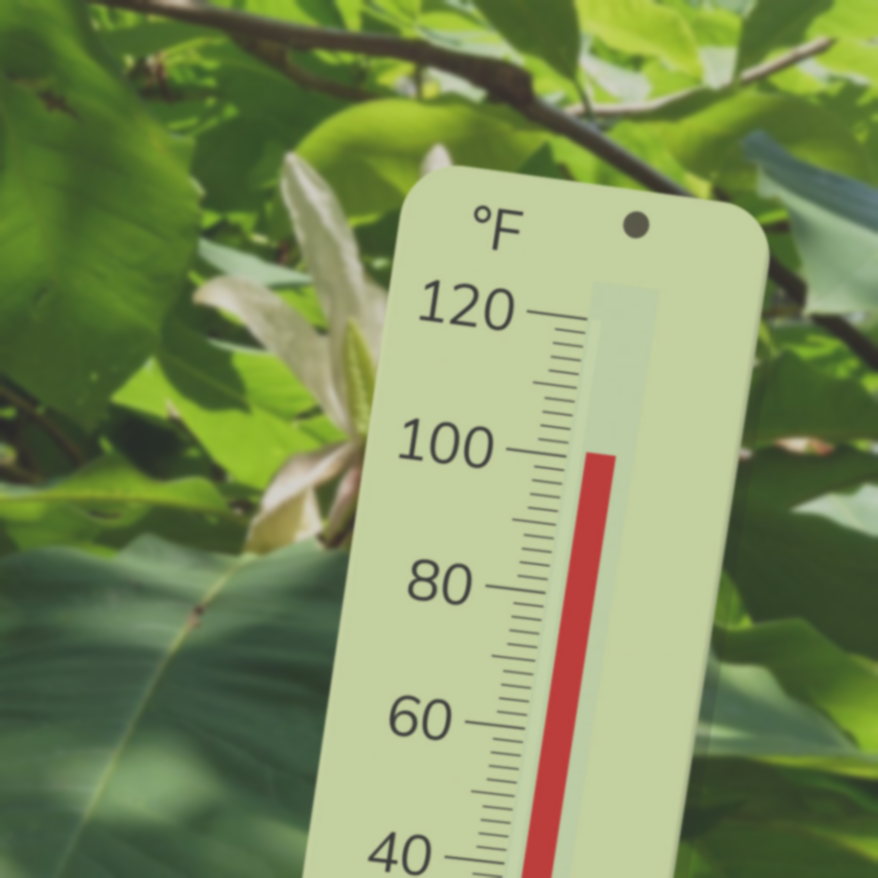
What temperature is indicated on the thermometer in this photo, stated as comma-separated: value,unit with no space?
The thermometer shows 101,°F
